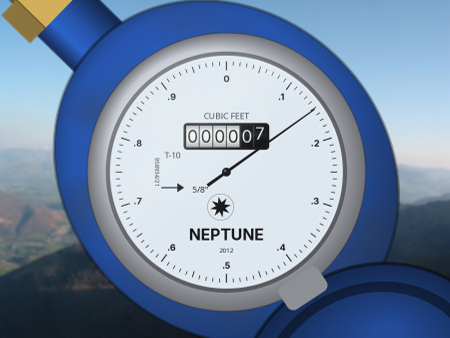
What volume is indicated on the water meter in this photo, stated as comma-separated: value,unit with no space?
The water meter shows 7.15,ft³
